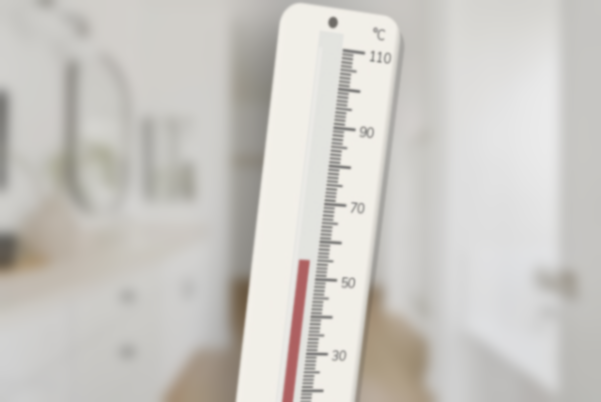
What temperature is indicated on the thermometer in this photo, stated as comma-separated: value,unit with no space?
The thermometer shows 55,°C
